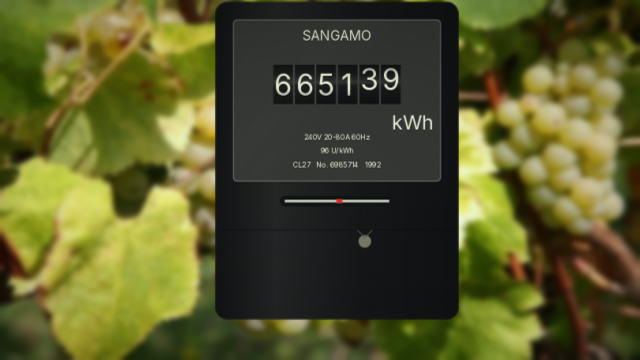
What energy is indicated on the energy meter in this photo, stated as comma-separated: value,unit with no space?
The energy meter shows 665139,kWh
